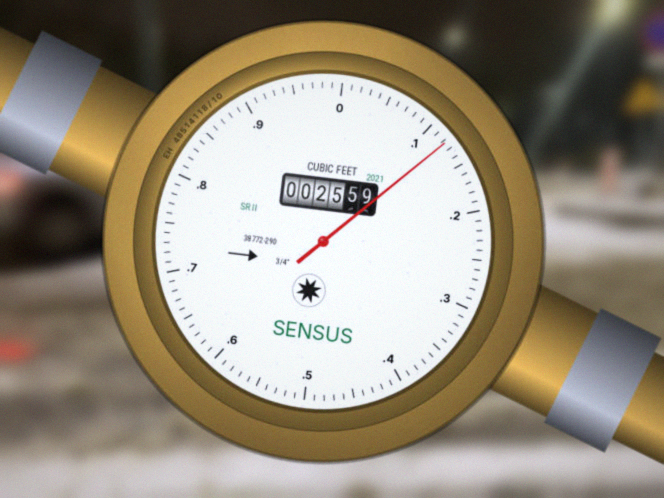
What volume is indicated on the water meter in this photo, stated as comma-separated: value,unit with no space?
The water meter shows 2559.12,ft³
